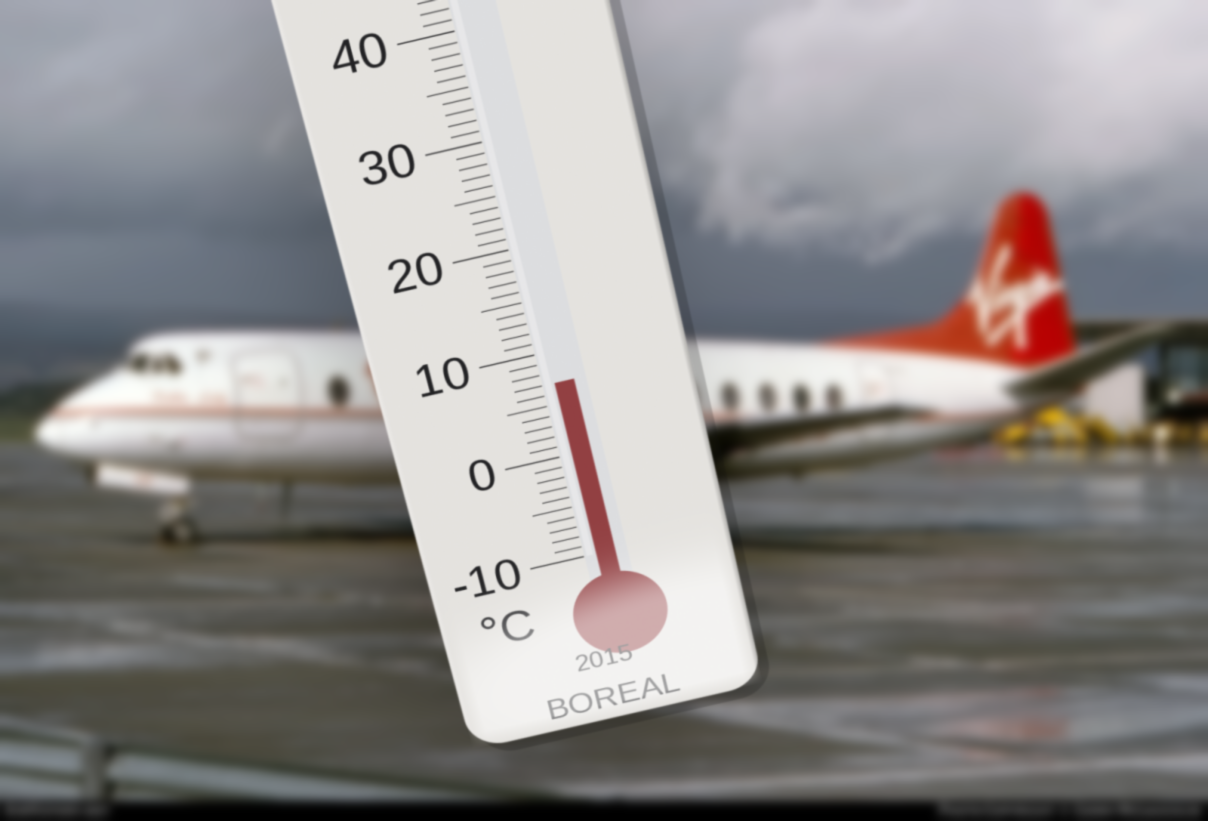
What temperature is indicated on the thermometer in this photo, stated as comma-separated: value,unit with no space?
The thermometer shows 7,°C
